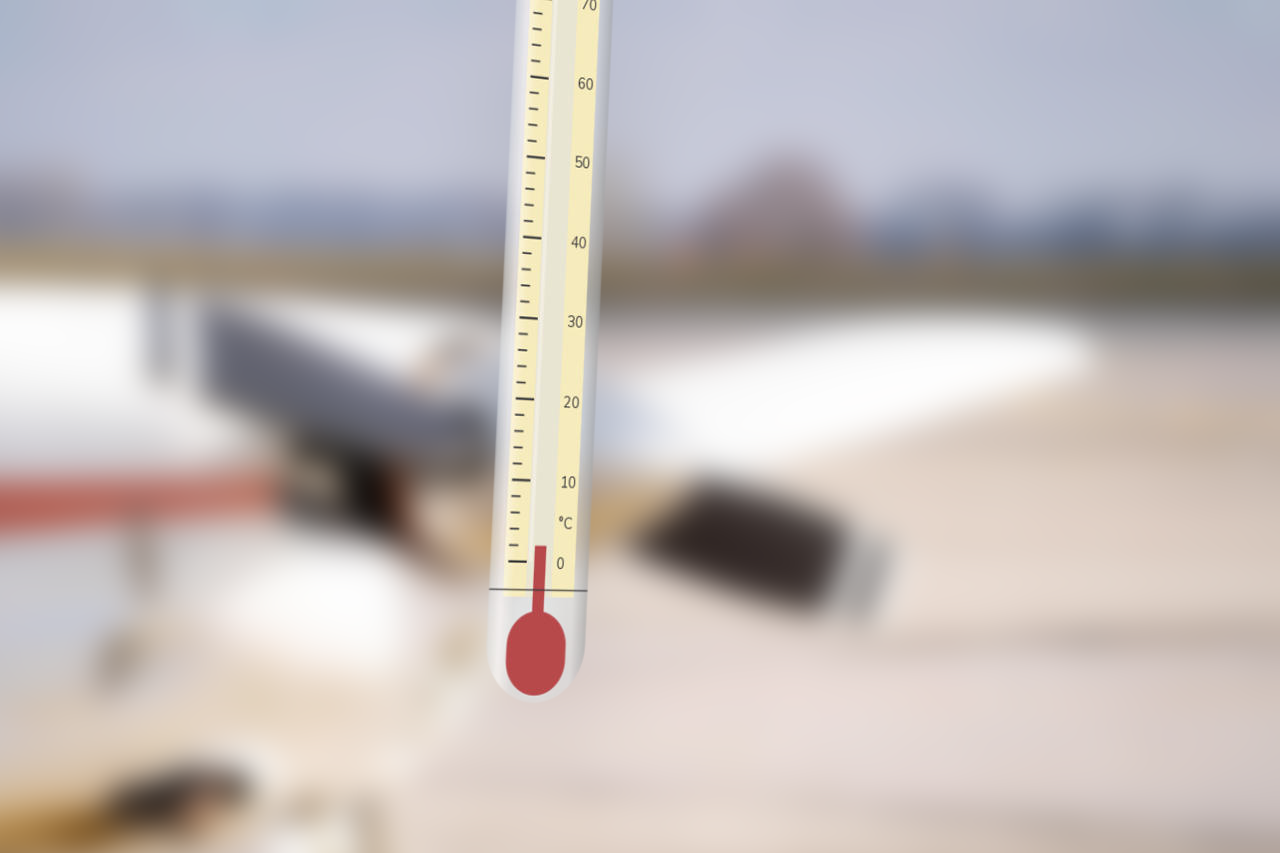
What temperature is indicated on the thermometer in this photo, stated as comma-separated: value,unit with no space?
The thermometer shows 2,°C
